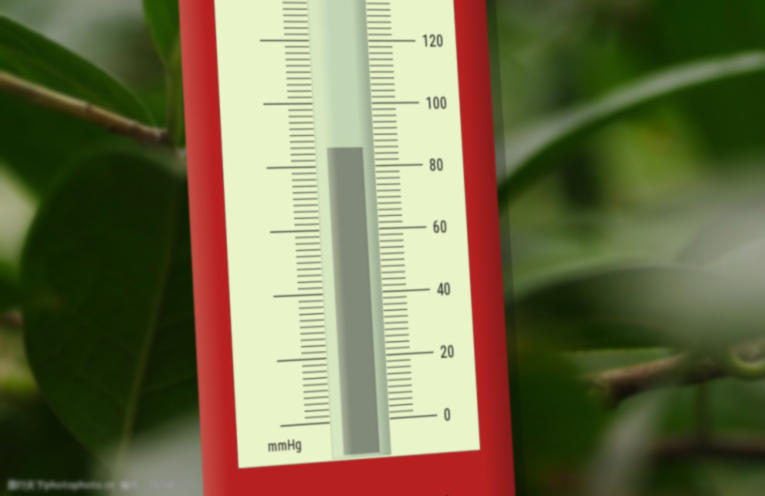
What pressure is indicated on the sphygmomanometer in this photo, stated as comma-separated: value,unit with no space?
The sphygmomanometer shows 86,mmHg
